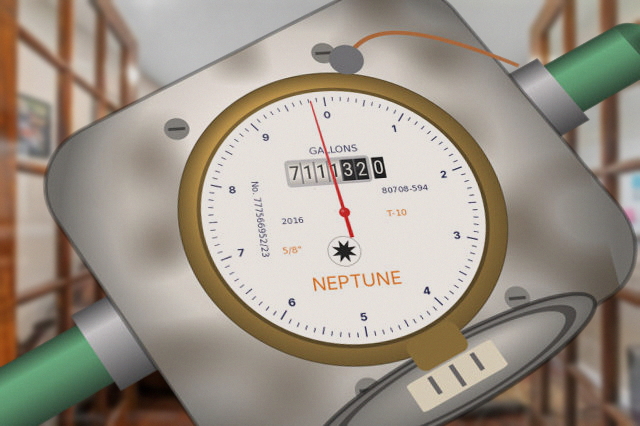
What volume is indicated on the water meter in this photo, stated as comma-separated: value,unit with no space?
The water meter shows 7111319.8,gal
